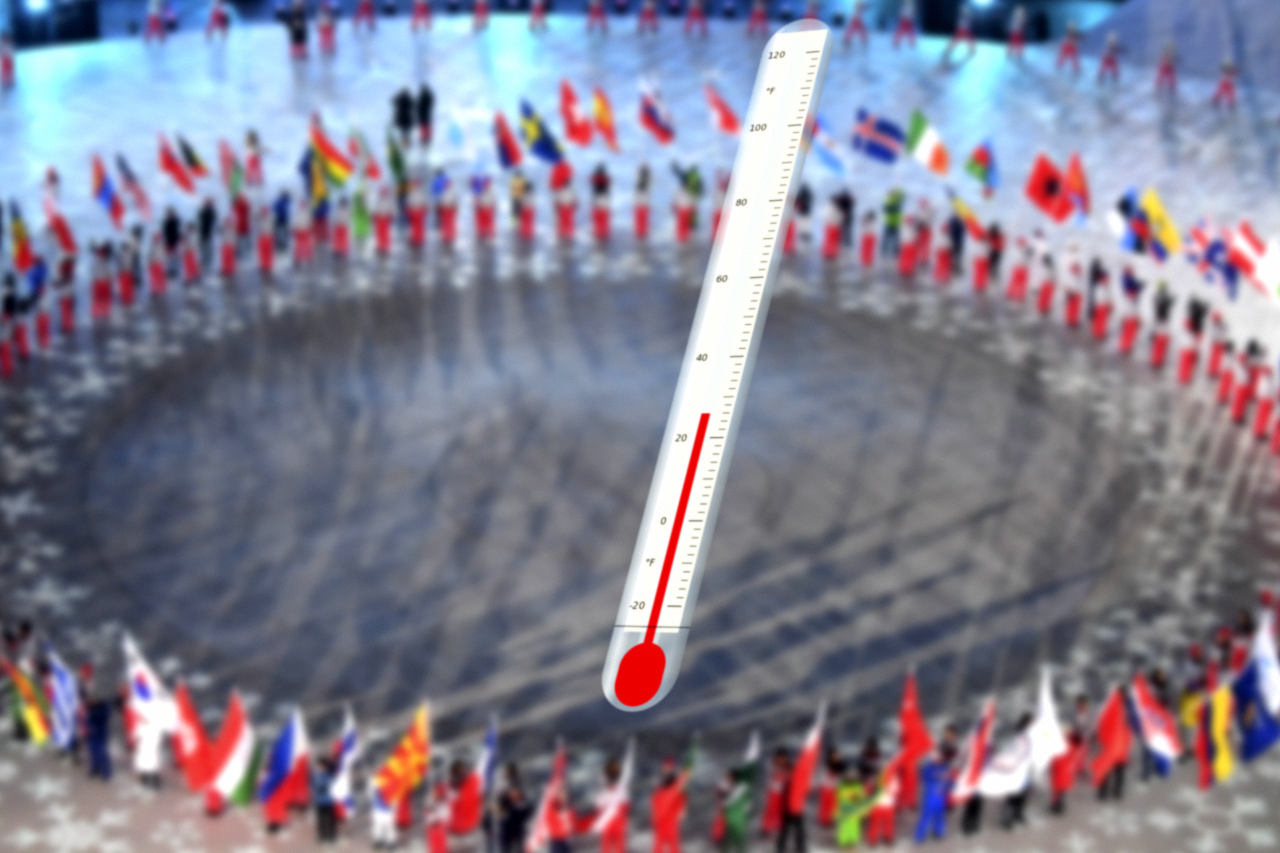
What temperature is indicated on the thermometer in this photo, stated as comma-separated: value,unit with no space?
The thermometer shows 26,°F
